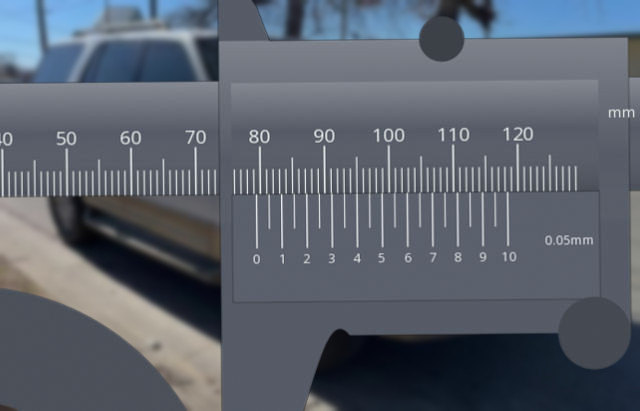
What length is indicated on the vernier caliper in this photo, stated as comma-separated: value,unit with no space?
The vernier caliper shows 79.4,mm
